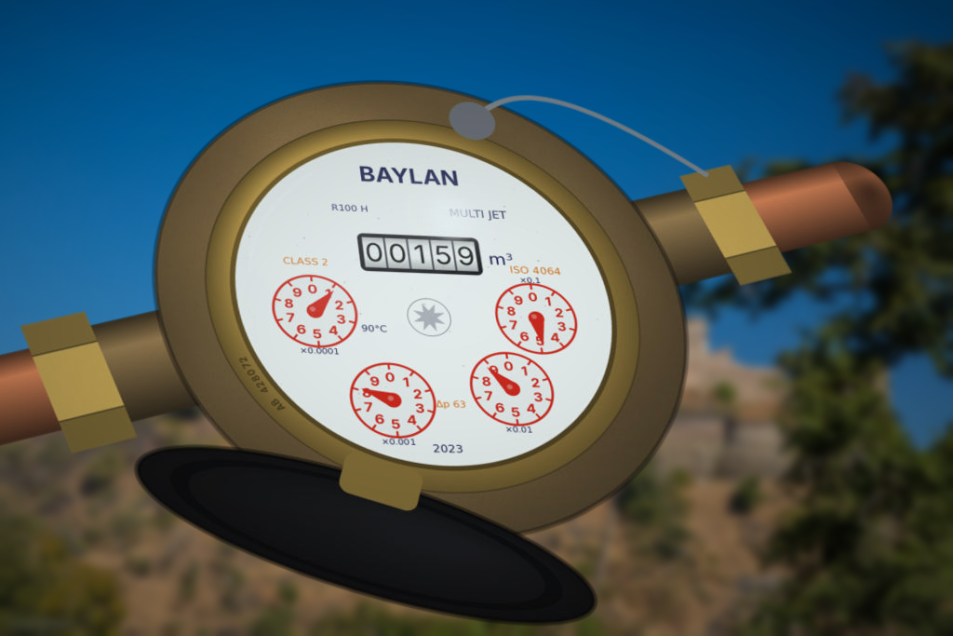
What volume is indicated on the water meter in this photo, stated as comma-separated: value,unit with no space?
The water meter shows 159.4881,m³
